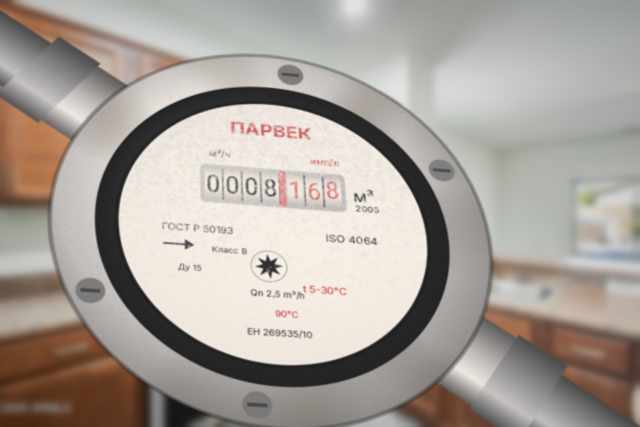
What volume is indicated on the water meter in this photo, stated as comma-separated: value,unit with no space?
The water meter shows 8.168,m³
